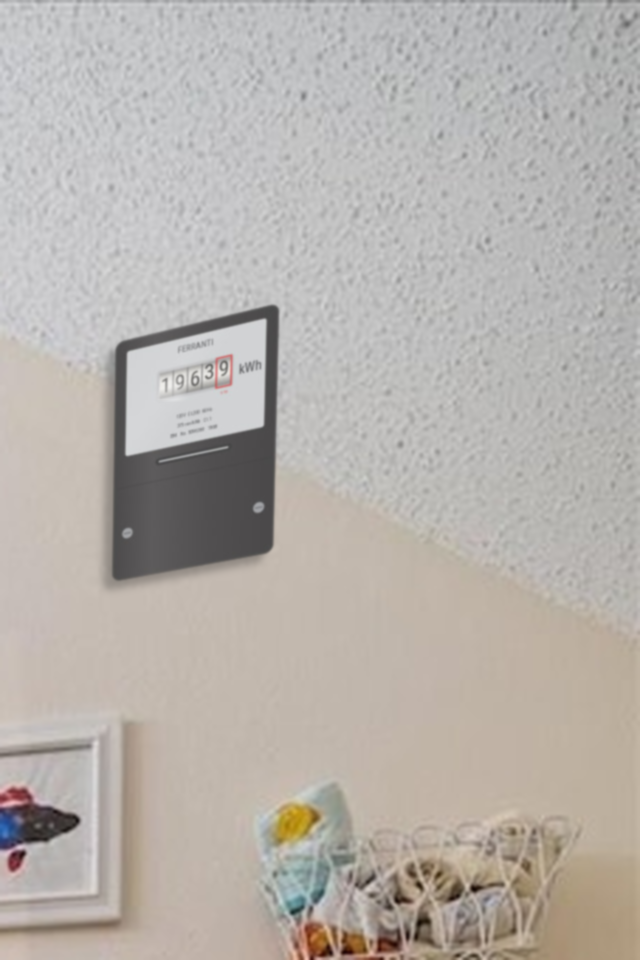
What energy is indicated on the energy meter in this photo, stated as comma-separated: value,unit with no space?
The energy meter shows 1963.9,kWh
